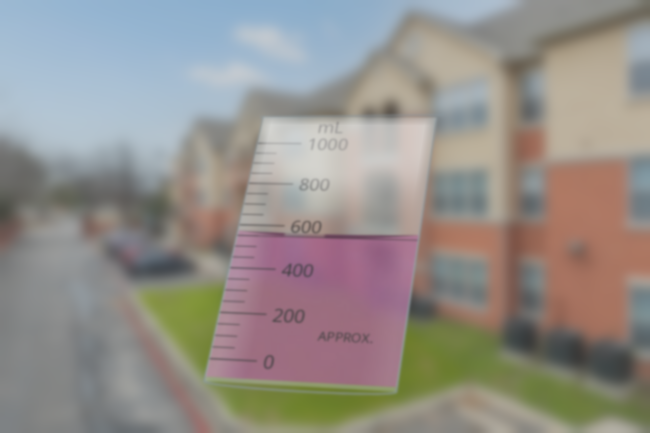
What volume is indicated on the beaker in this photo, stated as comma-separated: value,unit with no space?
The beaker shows 550,mL
